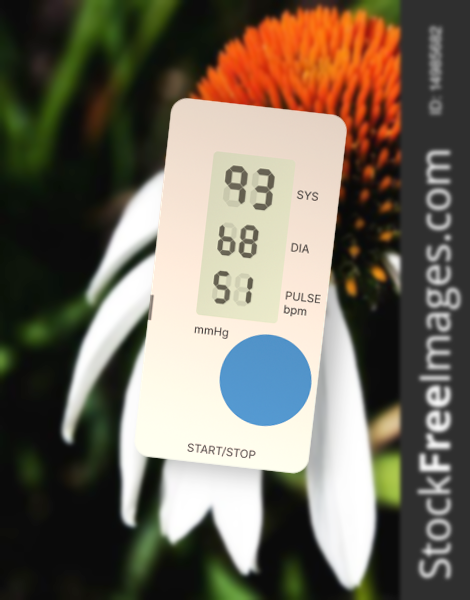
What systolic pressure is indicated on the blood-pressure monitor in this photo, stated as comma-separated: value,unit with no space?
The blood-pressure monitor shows 93,mmHg
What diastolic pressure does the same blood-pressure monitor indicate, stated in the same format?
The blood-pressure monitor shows 68,mmHg
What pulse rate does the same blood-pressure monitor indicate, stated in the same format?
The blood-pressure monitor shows 51,bpm
